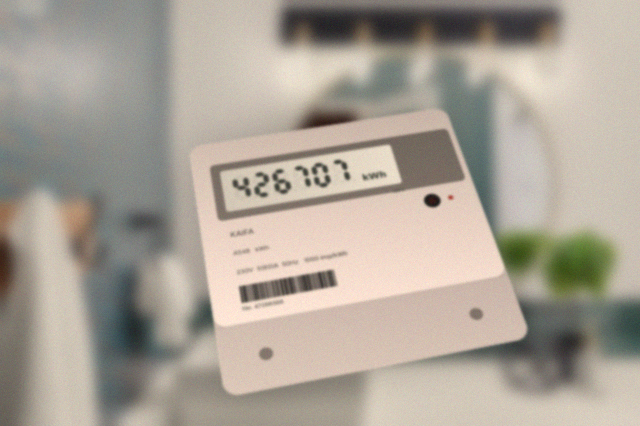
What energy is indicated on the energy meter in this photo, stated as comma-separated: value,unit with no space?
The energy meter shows 426707,kWh
